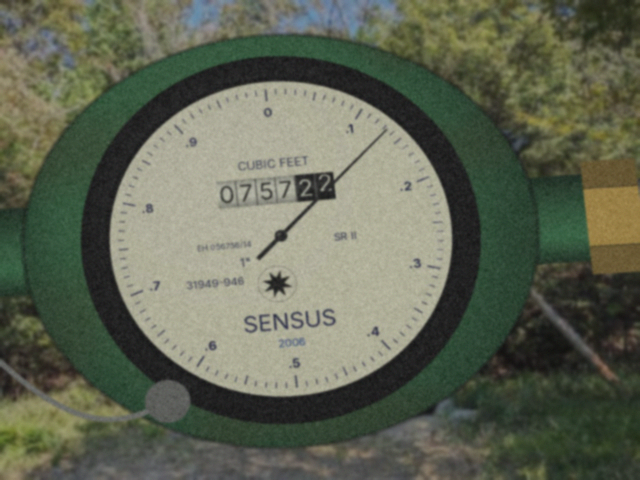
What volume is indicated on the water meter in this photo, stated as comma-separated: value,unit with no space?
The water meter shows 75722.13,ft³
